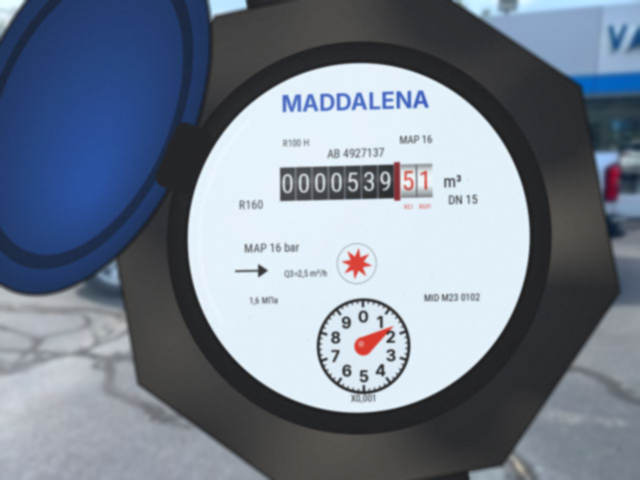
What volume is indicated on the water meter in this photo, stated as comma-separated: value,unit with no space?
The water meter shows 539.511,m³
